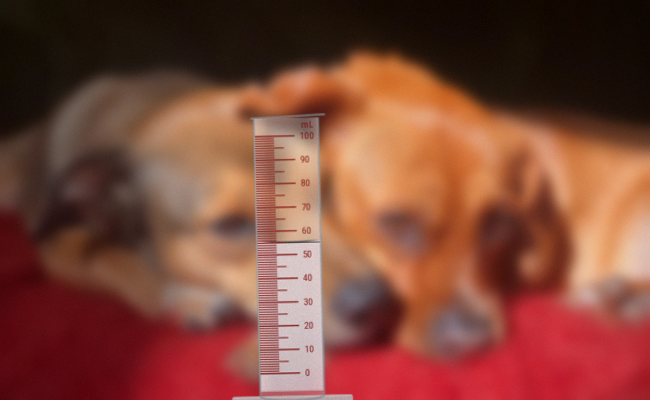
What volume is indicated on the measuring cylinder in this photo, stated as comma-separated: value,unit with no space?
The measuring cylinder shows 55,mL
